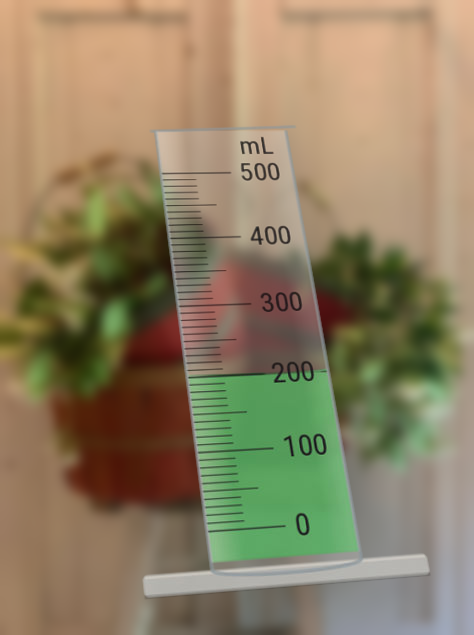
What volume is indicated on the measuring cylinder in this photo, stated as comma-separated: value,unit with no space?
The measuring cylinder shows 200,mL
